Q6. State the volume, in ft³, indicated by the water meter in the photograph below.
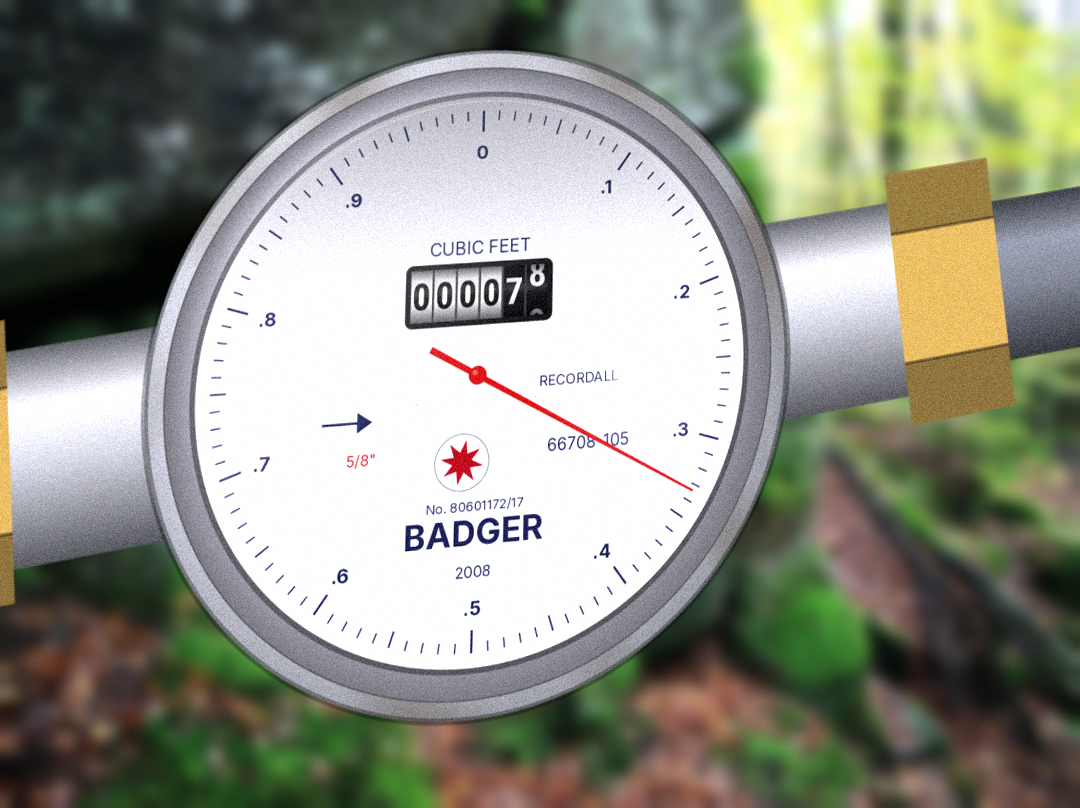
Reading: 78.33 ft³
